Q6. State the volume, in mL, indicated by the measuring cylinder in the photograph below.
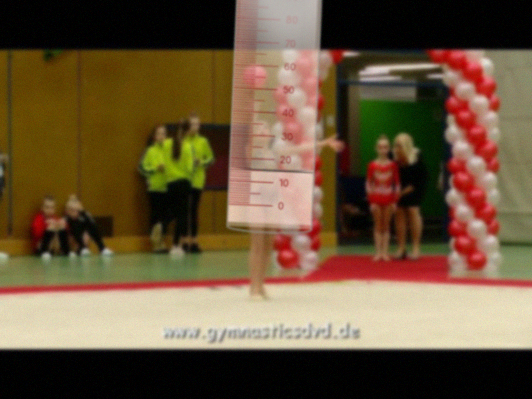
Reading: 15 mL
